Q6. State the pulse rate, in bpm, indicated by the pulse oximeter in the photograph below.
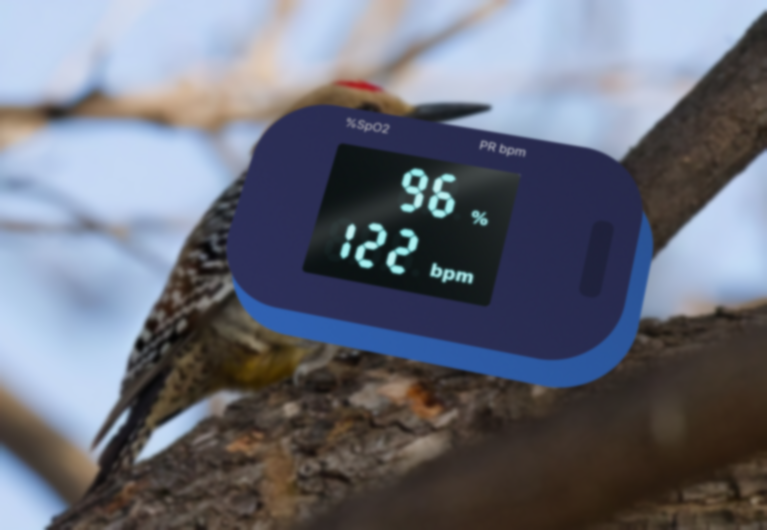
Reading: 122 bpm
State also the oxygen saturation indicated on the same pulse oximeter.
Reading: 96 %
